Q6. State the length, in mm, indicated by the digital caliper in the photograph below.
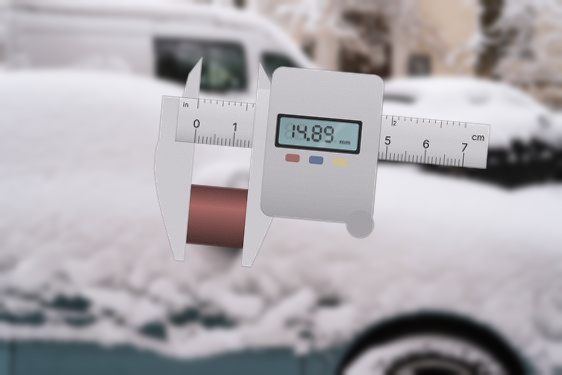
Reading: 14.89 mm
